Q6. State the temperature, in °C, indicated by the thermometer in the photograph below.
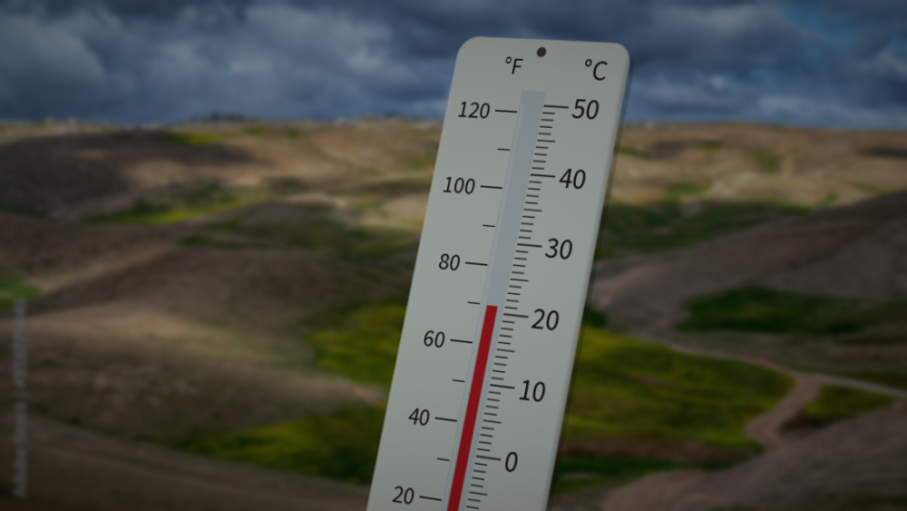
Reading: 21 °C
